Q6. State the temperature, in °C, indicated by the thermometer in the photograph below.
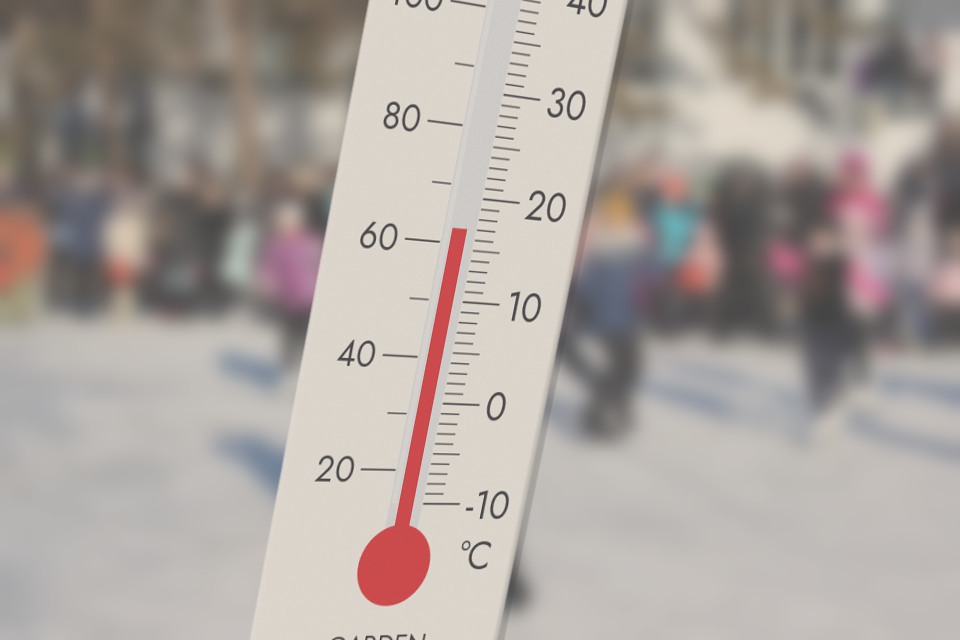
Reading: 17 °C
